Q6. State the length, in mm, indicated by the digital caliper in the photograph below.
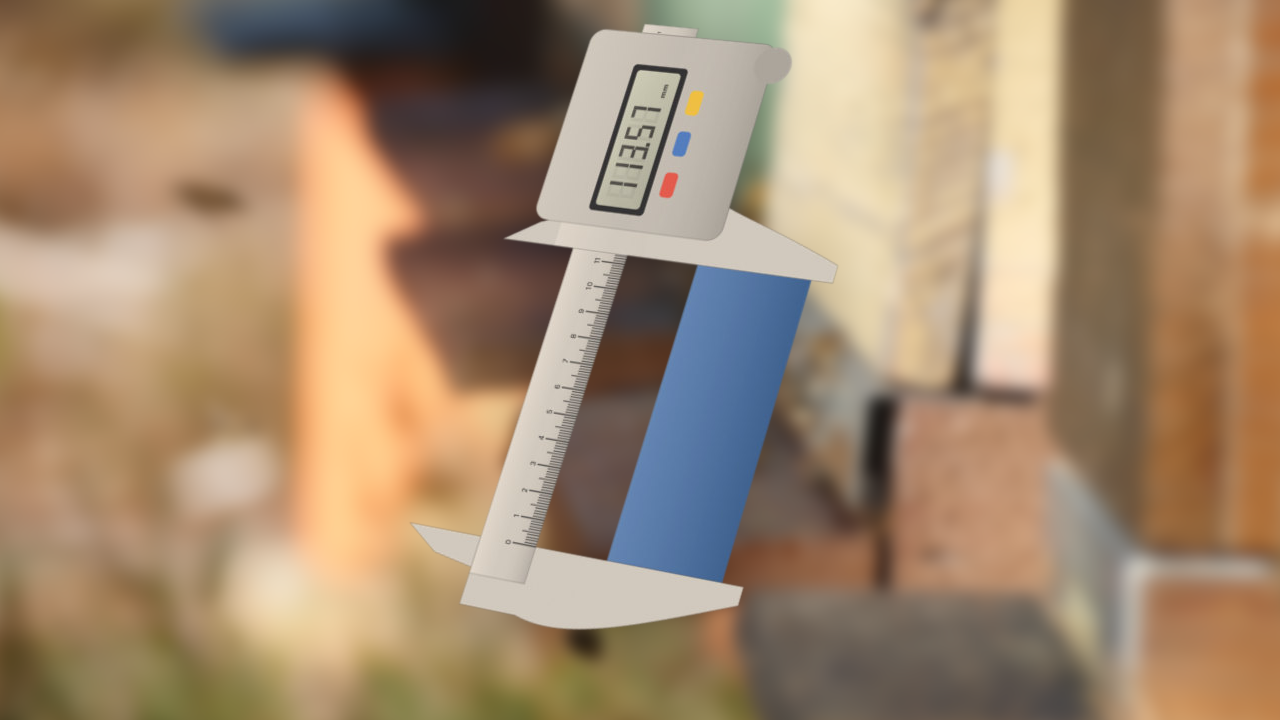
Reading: 113.57 mm
